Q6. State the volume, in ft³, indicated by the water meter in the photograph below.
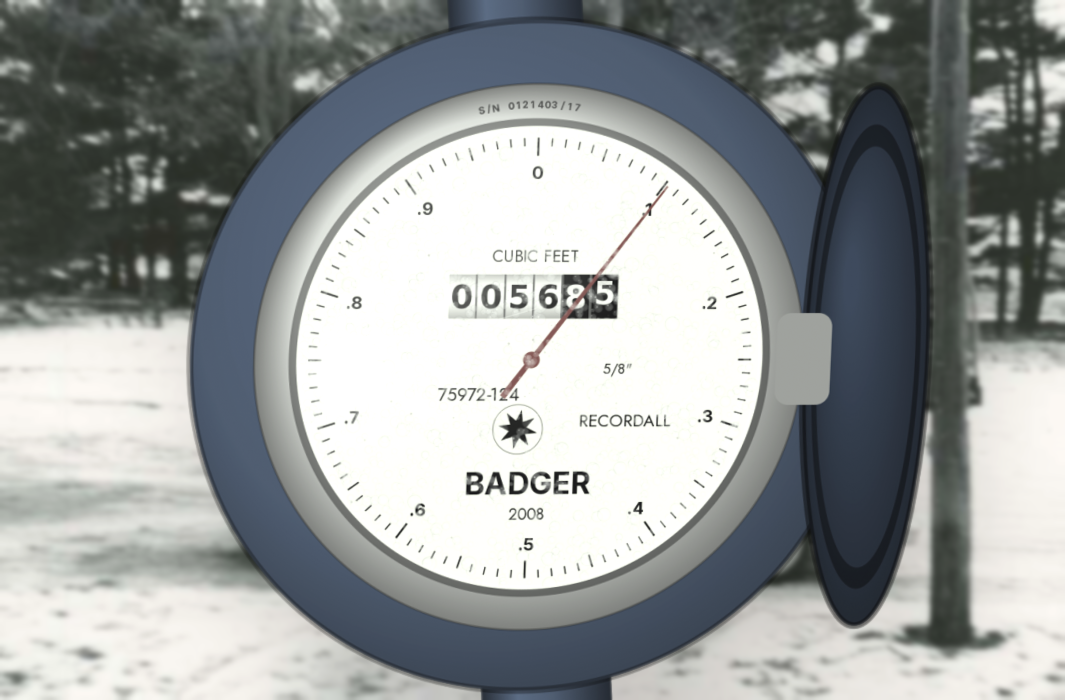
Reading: 5685.10 ft³
